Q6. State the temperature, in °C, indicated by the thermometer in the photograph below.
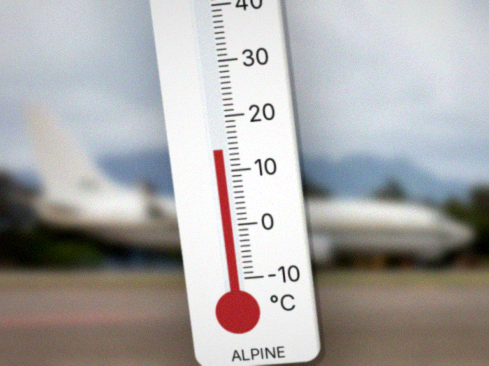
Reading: 14 °C
